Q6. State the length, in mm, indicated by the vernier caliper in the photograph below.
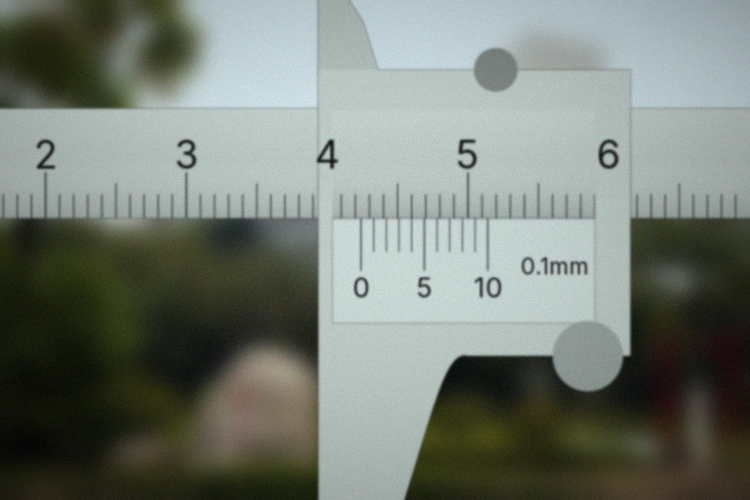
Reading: 42.4 mm
